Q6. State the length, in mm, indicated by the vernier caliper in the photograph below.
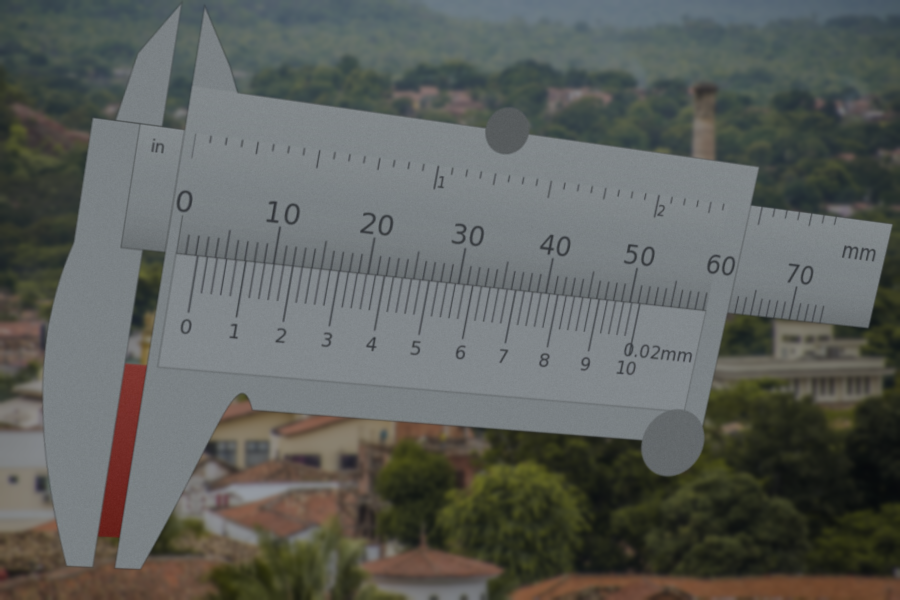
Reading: 2.2 mm
